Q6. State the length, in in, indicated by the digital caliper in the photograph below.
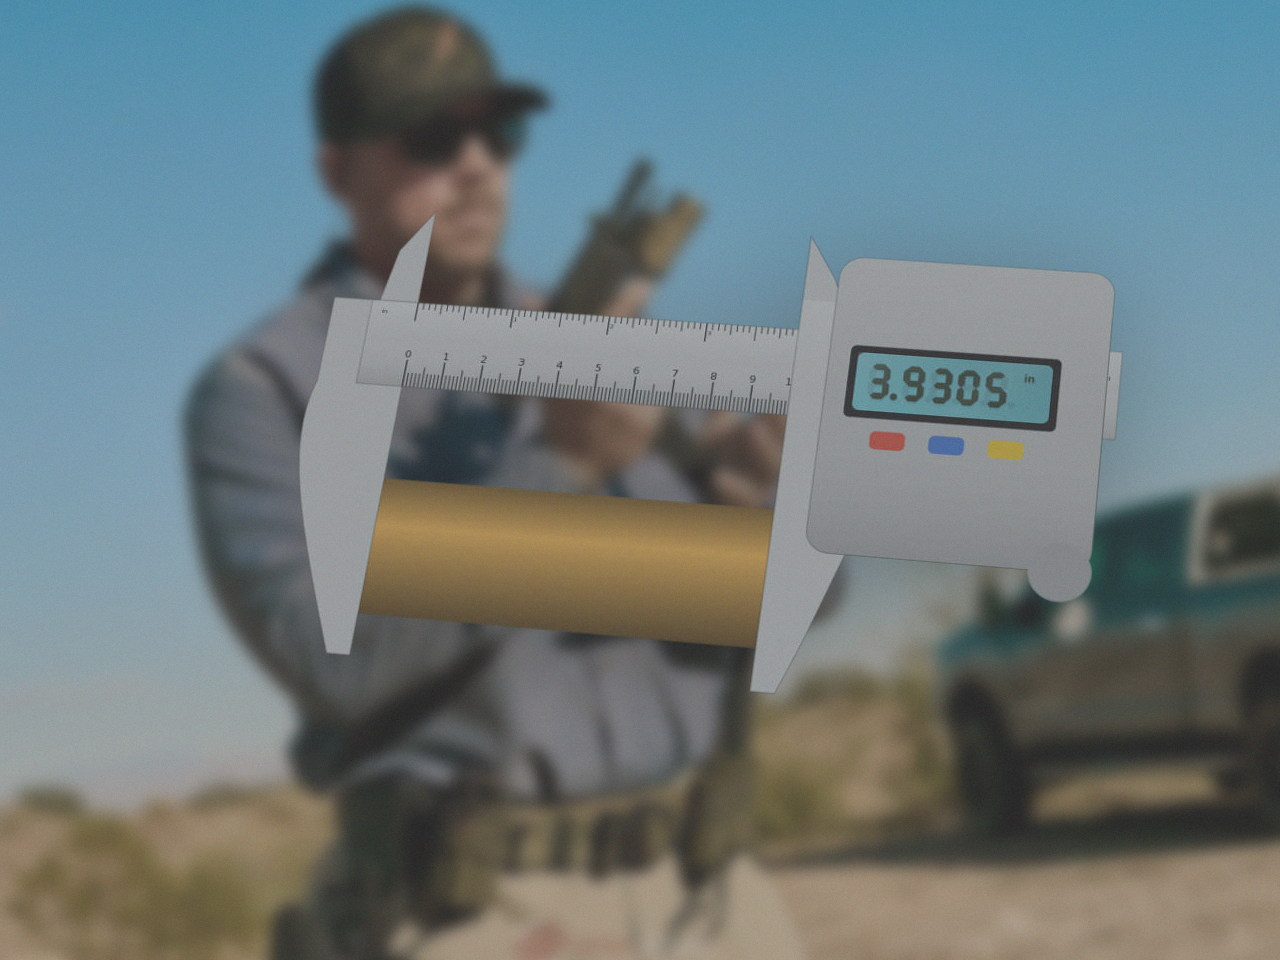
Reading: 3.9305 in
